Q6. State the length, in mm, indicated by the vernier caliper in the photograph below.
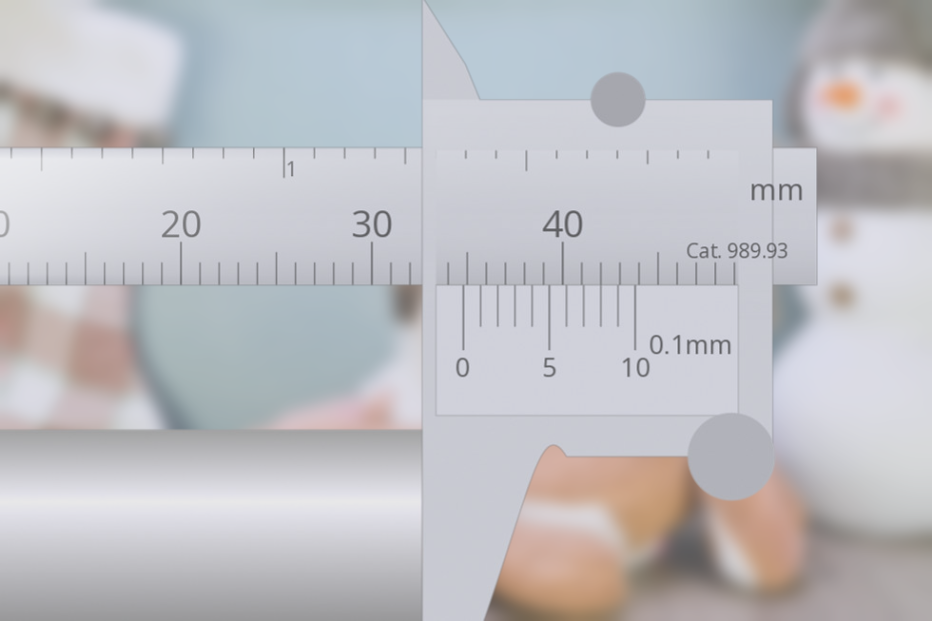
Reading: 34.8 mm
